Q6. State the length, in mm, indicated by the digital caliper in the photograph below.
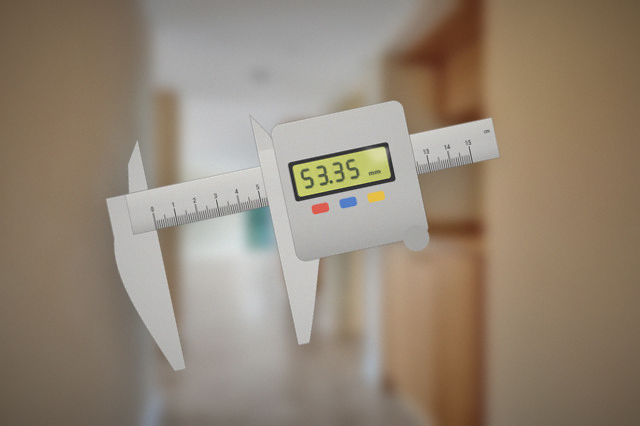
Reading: 53.35 mm
